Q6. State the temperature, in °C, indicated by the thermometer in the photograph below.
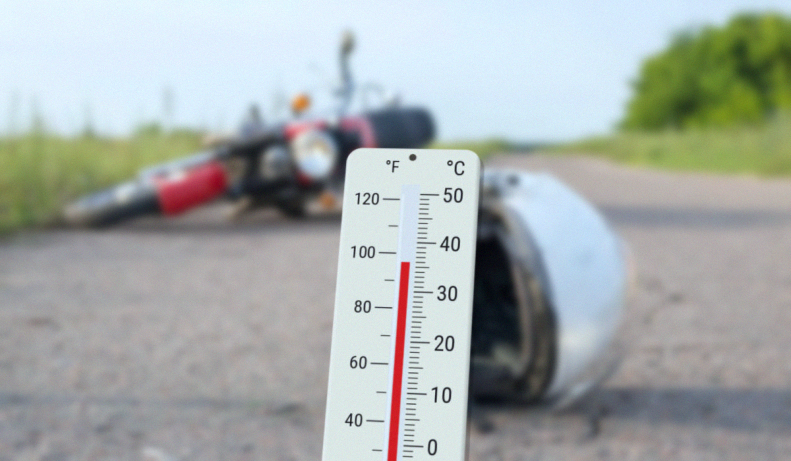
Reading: 36 °C
